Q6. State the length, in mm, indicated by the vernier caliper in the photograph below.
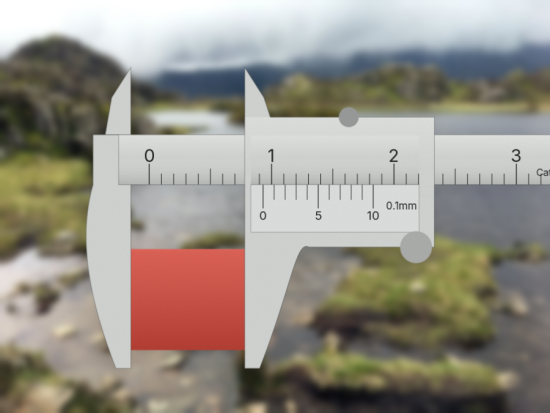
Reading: 9.3 mm
